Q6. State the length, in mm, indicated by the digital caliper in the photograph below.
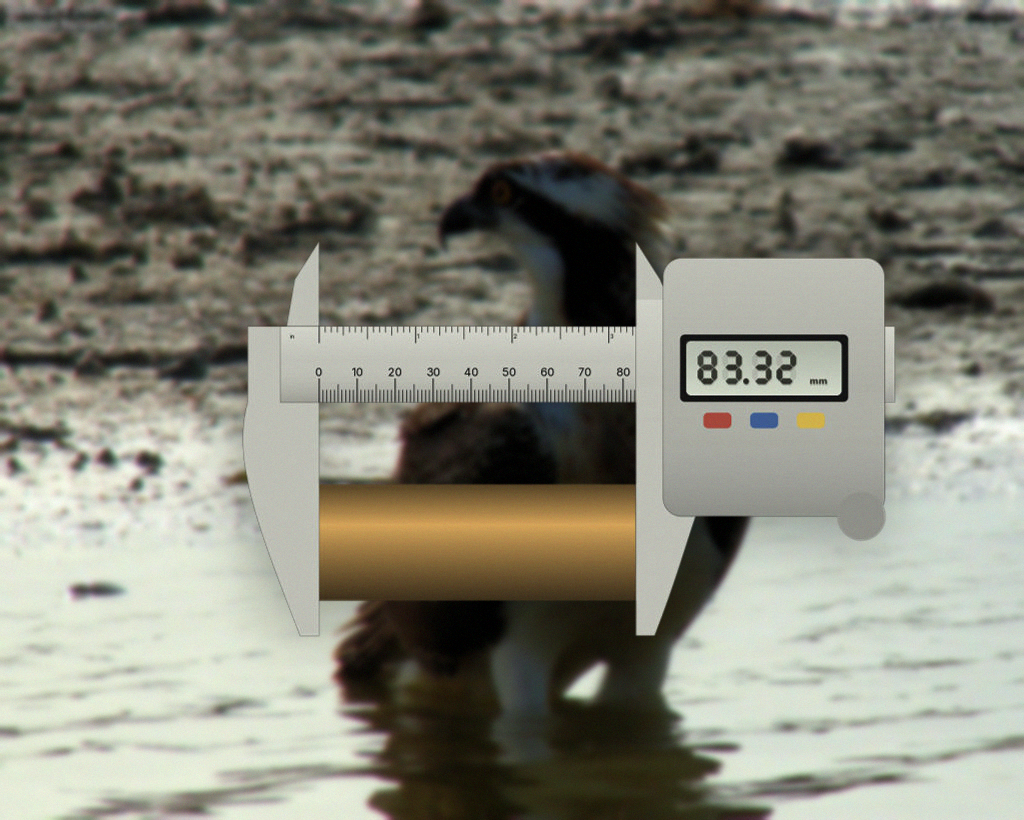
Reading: 83.32 mm
